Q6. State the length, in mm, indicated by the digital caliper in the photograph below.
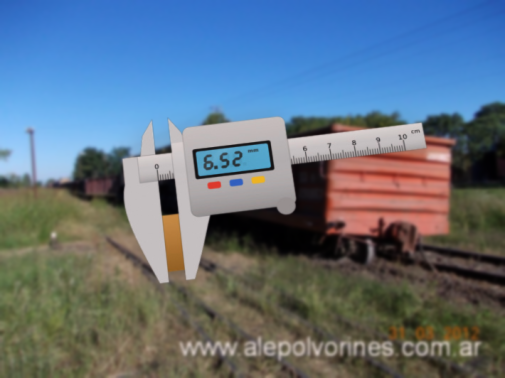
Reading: 6.52 mm
